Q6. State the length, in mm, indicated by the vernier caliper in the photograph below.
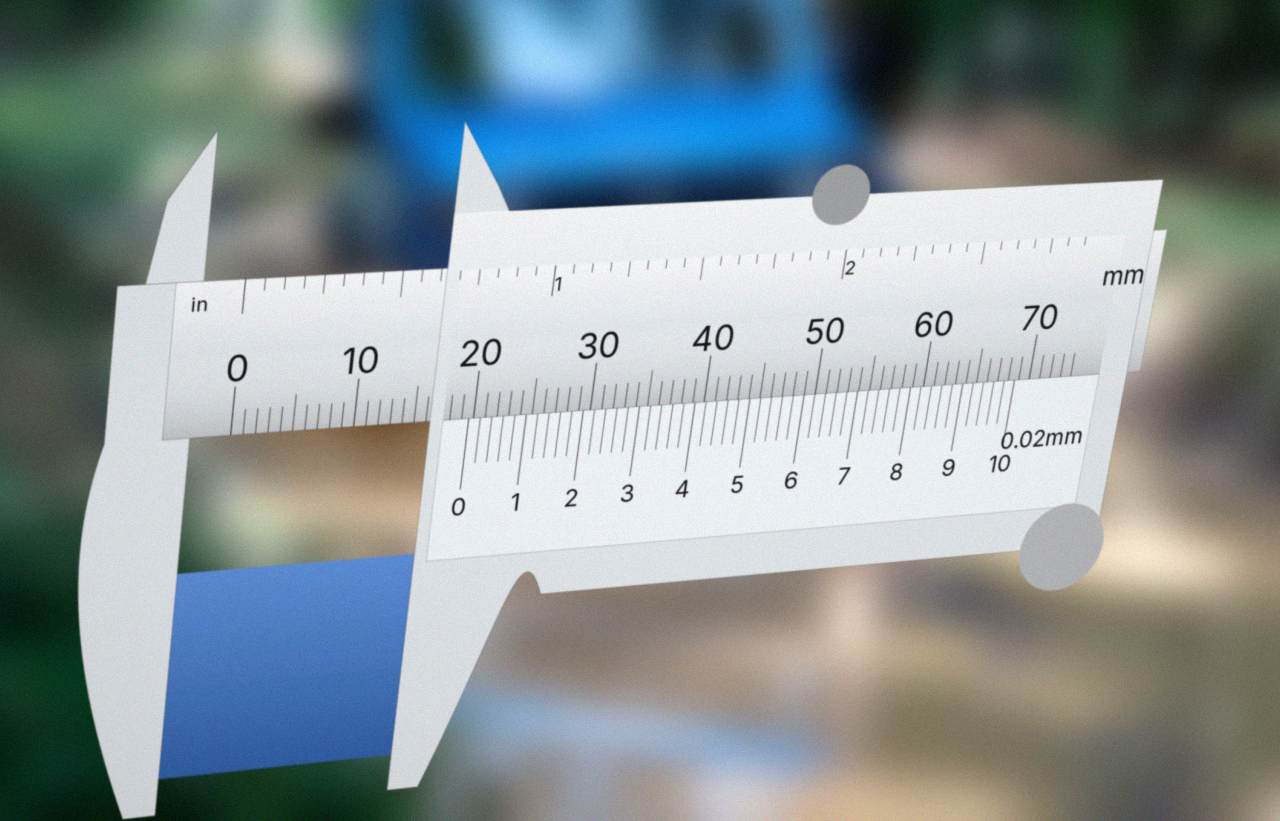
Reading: 19.6 mm
